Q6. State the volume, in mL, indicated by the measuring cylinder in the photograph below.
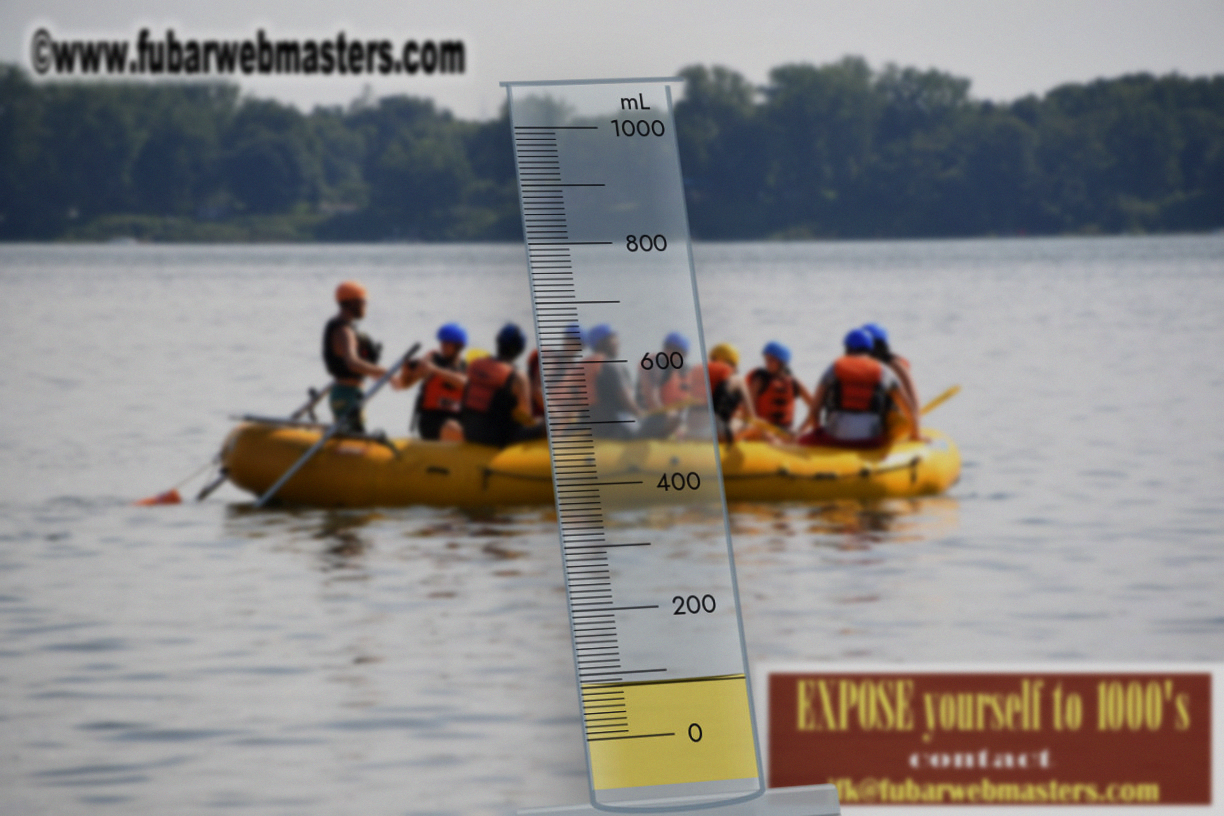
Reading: 80 mL
